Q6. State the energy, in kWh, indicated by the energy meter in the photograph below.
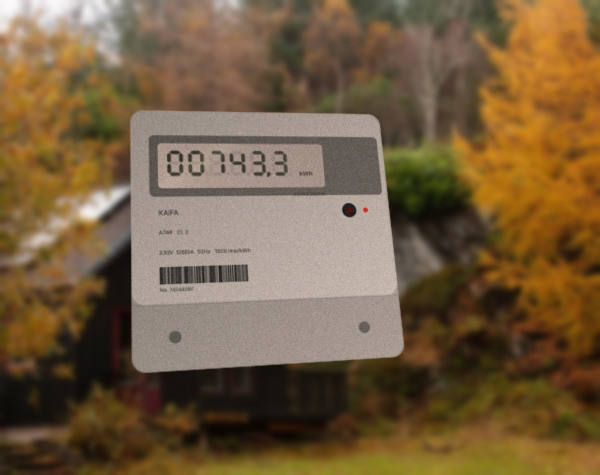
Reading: 743.3 kWh
